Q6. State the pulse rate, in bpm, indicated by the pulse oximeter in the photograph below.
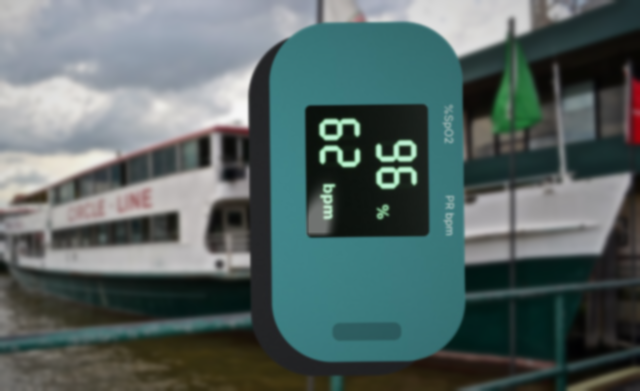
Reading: 62 bpm
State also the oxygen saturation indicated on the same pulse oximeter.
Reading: 96 %
